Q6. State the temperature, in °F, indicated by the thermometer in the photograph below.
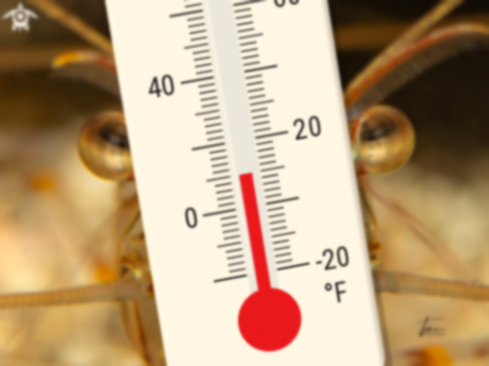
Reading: 10 °F
